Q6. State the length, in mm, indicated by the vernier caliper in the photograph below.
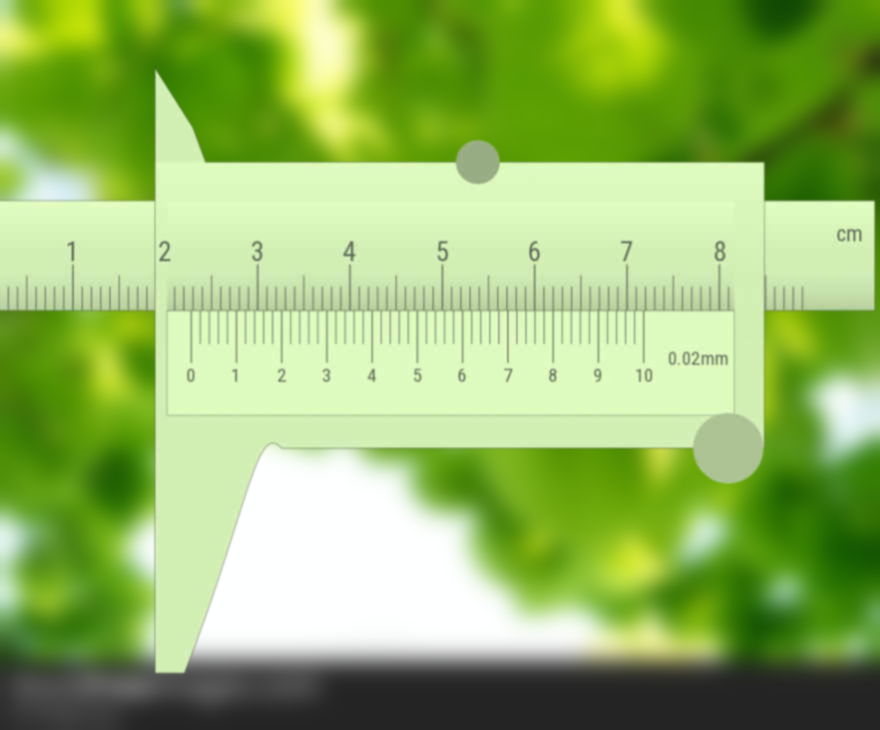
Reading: 22.8 mm
